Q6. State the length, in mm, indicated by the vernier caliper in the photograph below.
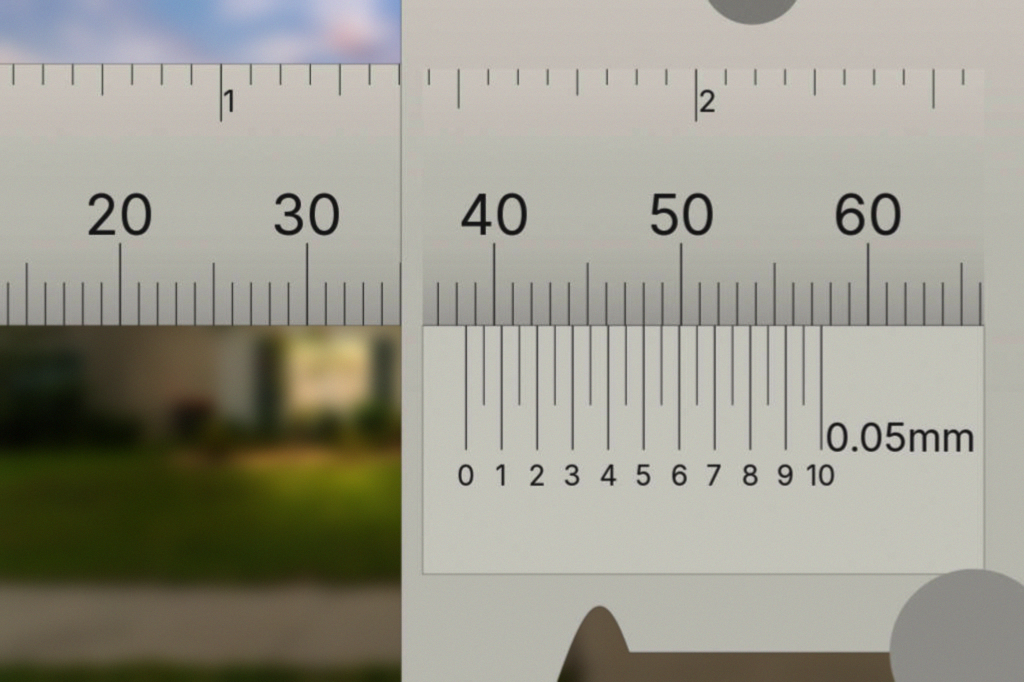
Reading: 38.5 mm
